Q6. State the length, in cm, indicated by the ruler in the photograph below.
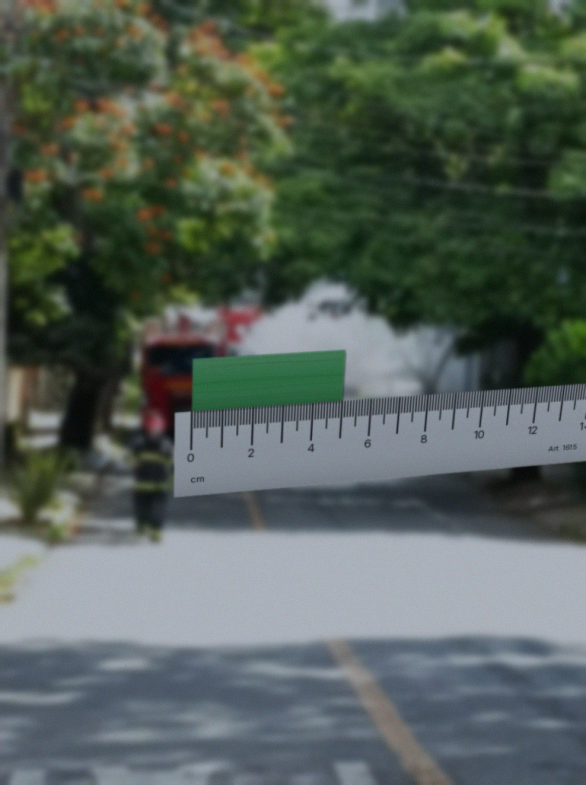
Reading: 5 cm
